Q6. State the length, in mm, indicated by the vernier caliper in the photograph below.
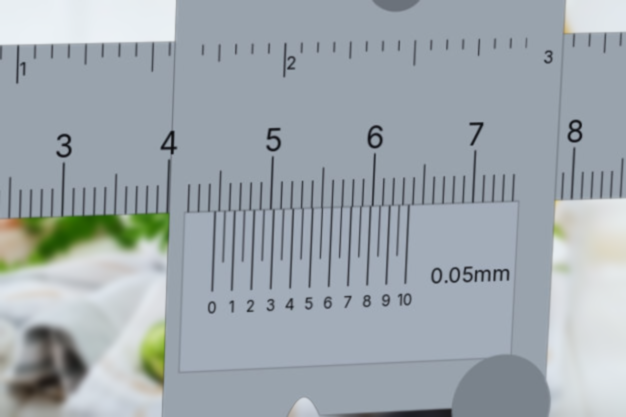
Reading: 44.6 mm
